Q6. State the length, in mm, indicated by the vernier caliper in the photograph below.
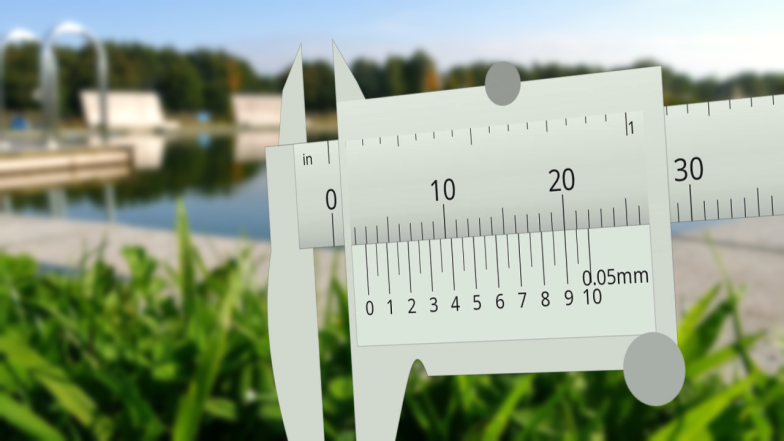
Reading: 2.9 mm
